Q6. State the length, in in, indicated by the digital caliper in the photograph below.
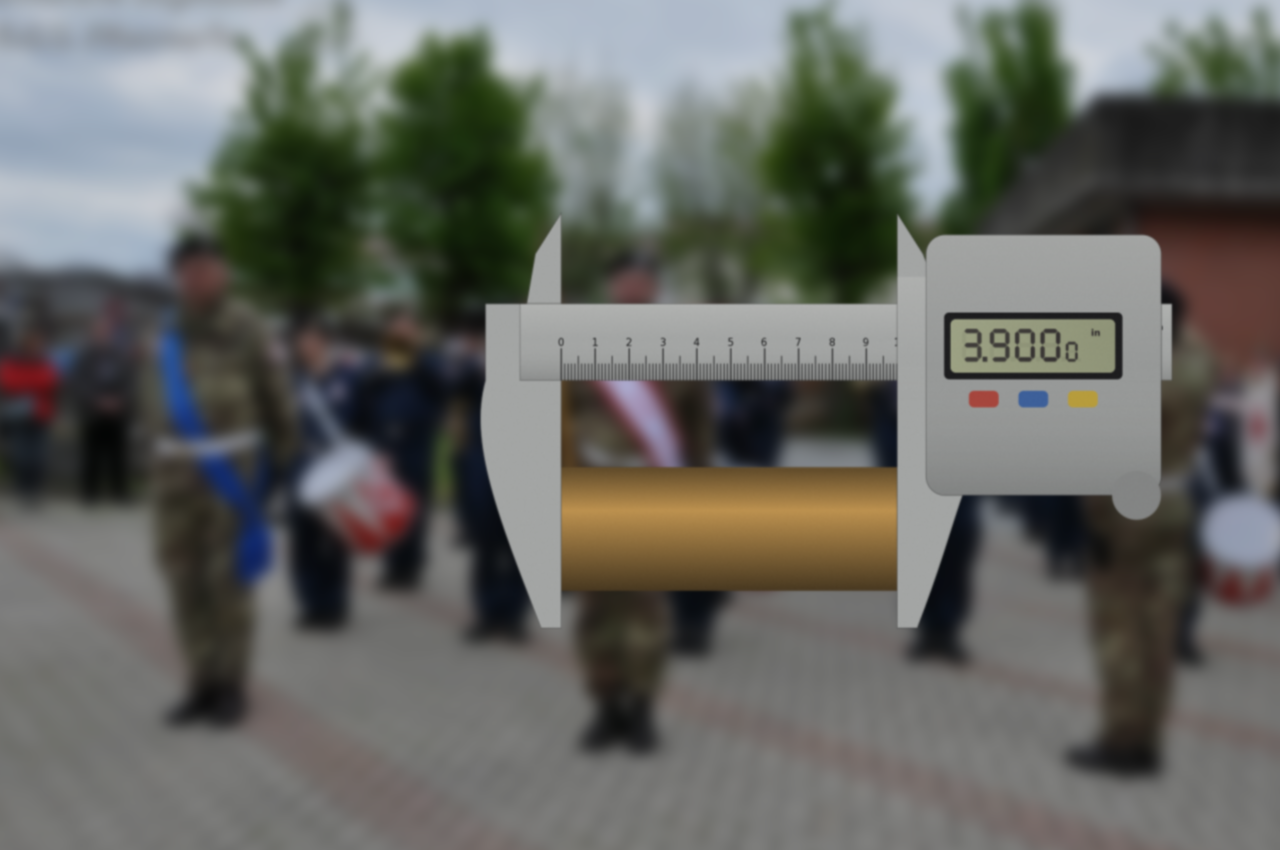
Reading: 3.9000 in
